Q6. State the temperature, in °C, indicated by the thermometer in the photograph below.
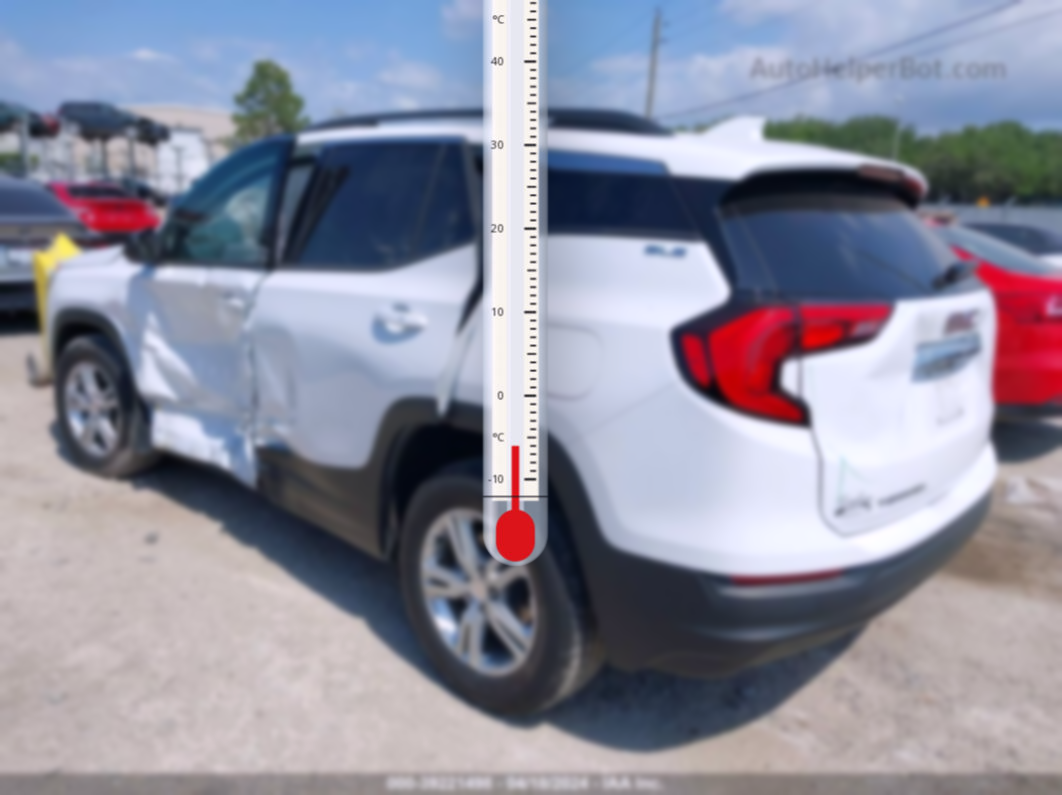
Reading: -6 °C
